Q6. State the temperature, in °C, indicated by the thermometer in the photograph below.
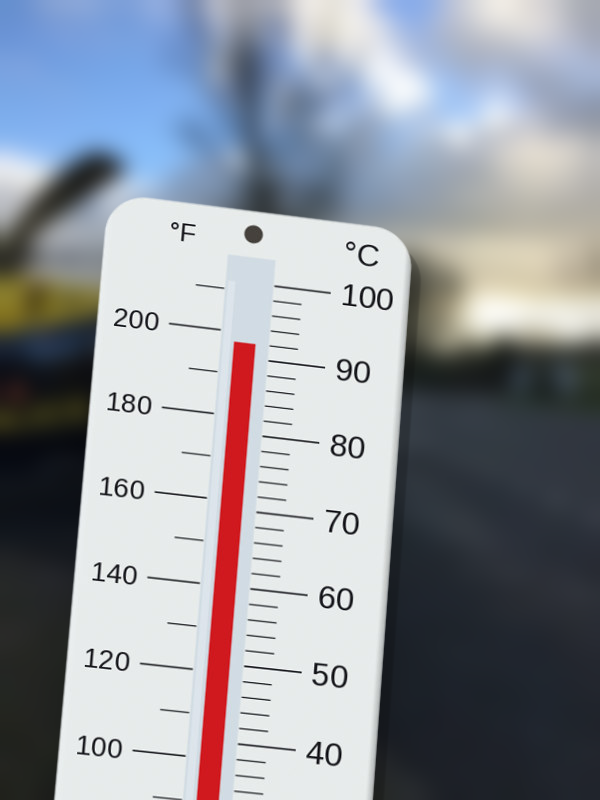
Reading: 92 °C
